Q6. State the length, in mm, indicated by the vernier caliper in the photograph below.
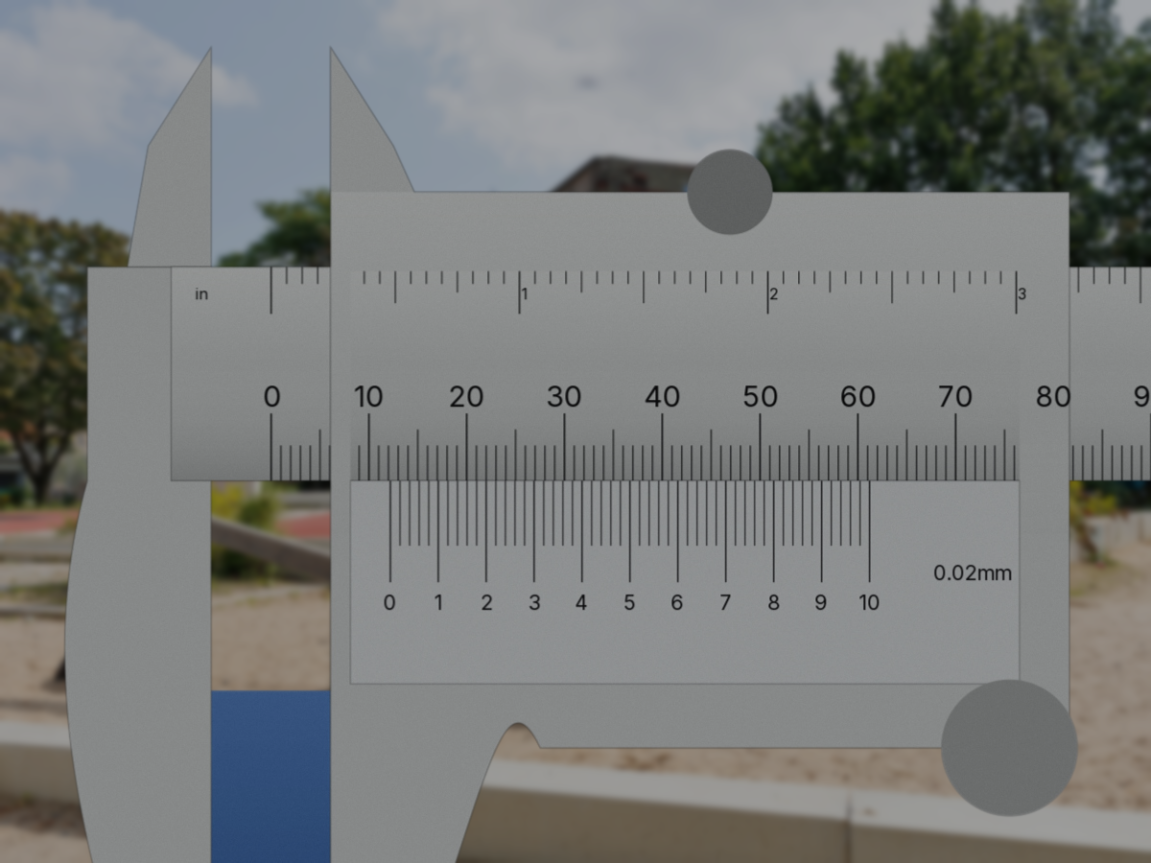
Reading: 12.2 mm
